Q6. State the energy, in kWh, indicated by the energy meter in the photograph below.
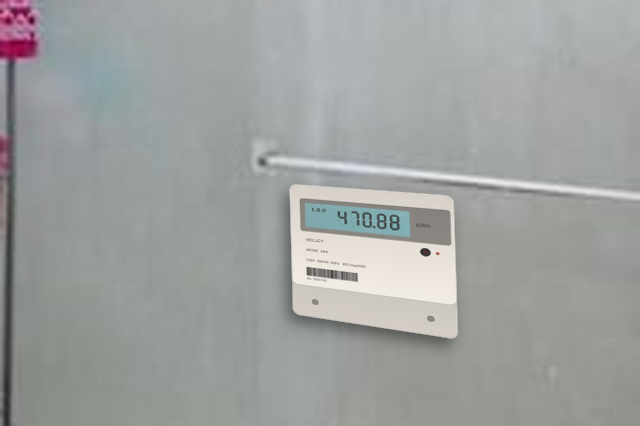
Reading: 470.88 kWh
